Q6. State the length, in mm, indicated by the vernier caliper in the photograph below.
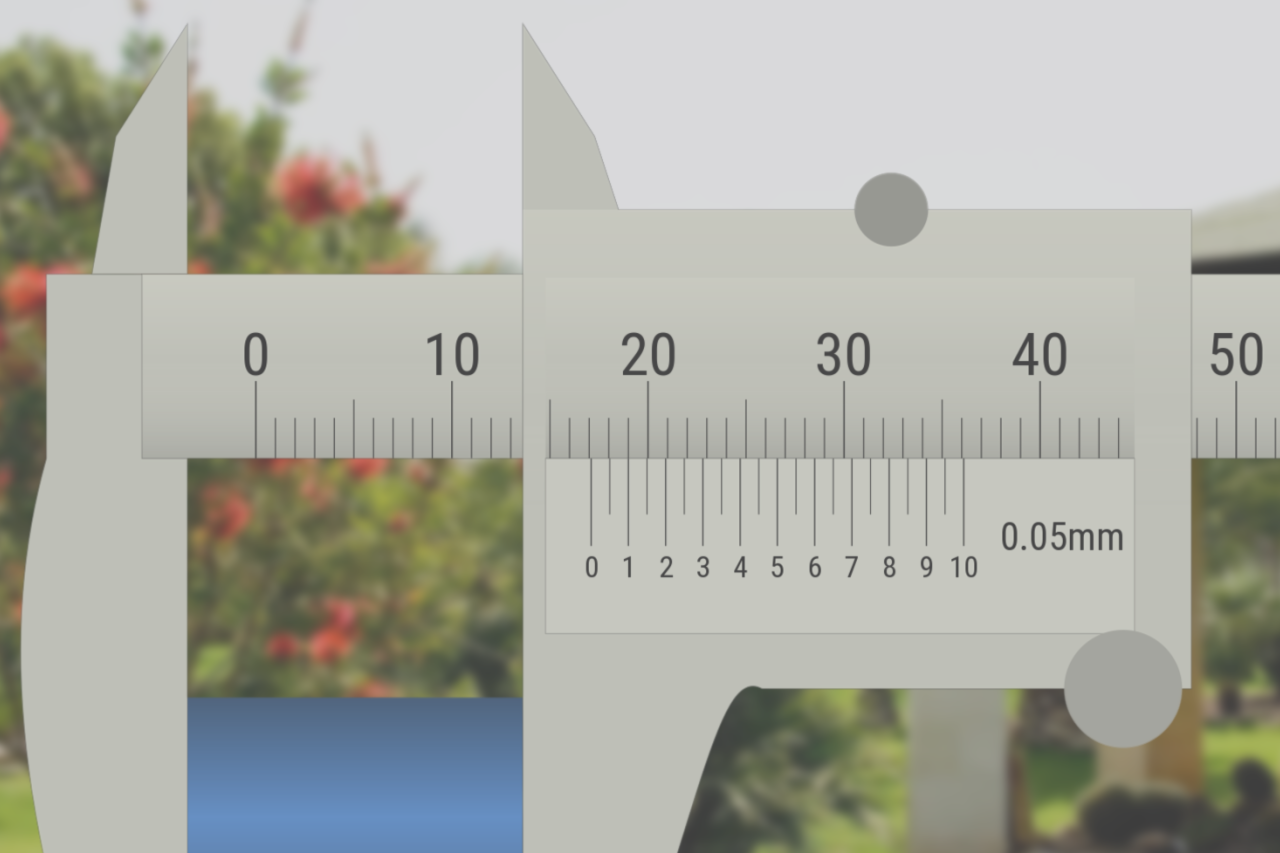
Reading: 17.1 mm
